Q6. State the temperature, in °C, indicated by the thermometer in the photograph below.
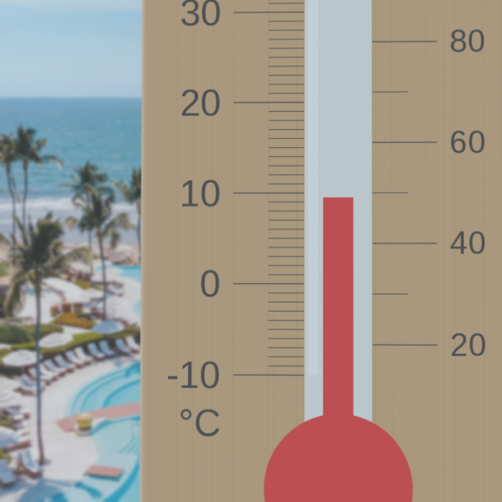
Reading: 9.5 °C
